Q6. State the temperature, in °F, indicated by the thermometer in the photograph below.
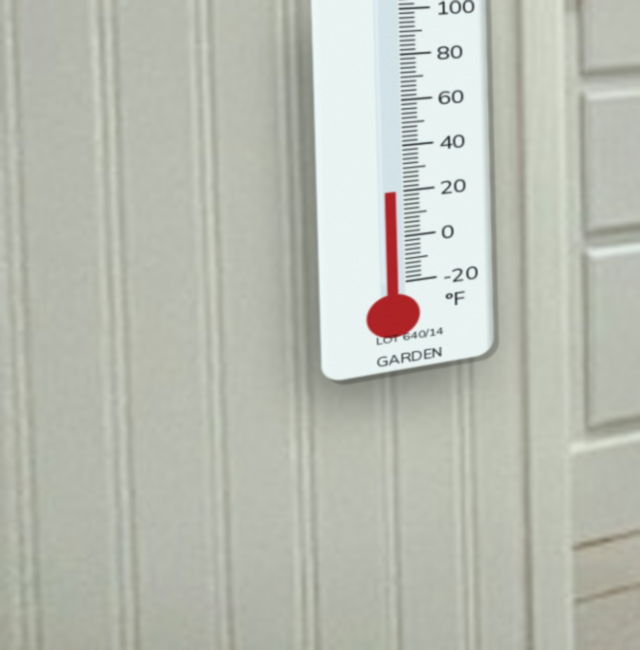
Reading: 20 °F
